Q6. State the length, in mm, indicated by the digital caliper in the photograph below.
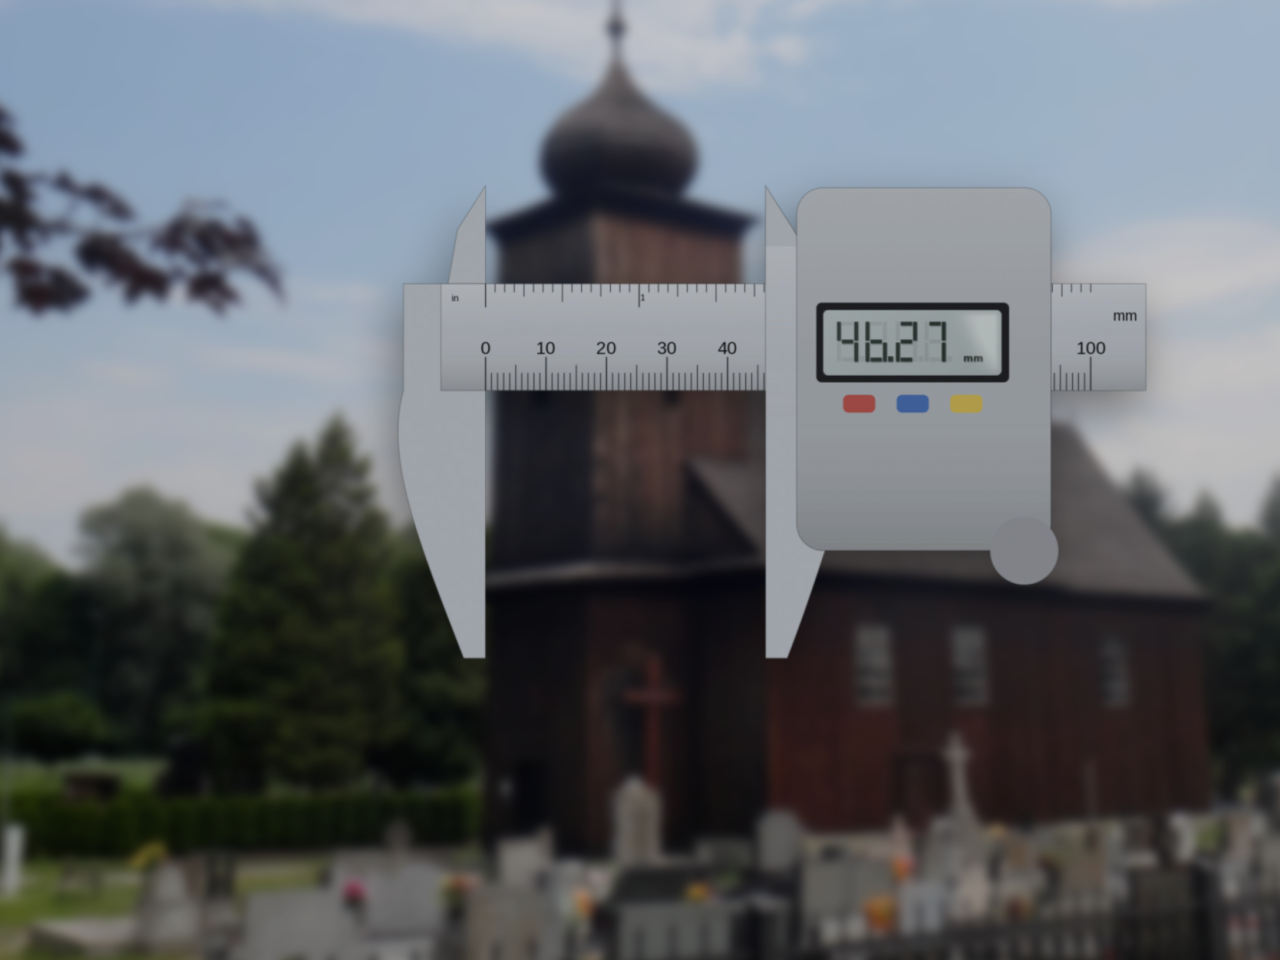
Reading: 46.27 mm
